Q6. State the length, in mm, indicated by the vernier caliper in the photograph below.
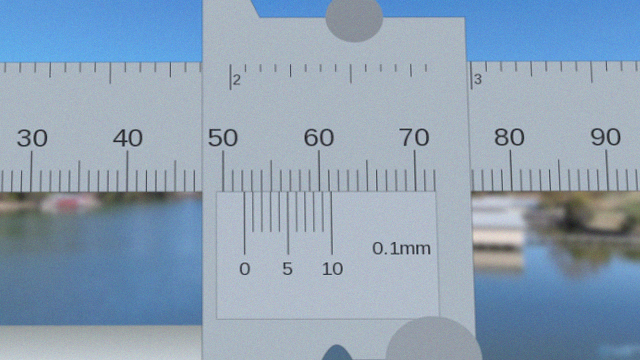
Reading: 52.2 mm
